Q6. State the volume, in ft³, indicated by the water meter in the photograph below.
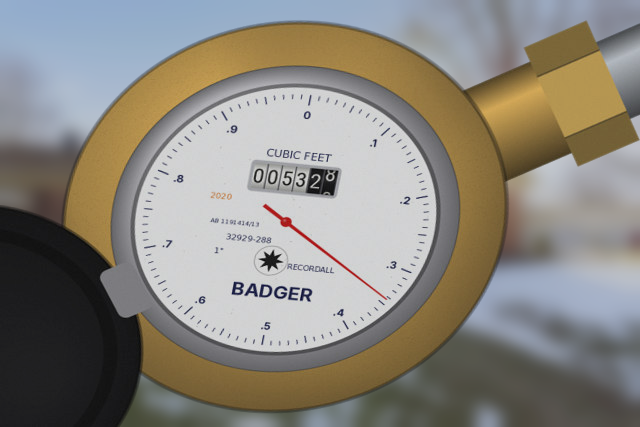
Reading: 5328.34 ft³
